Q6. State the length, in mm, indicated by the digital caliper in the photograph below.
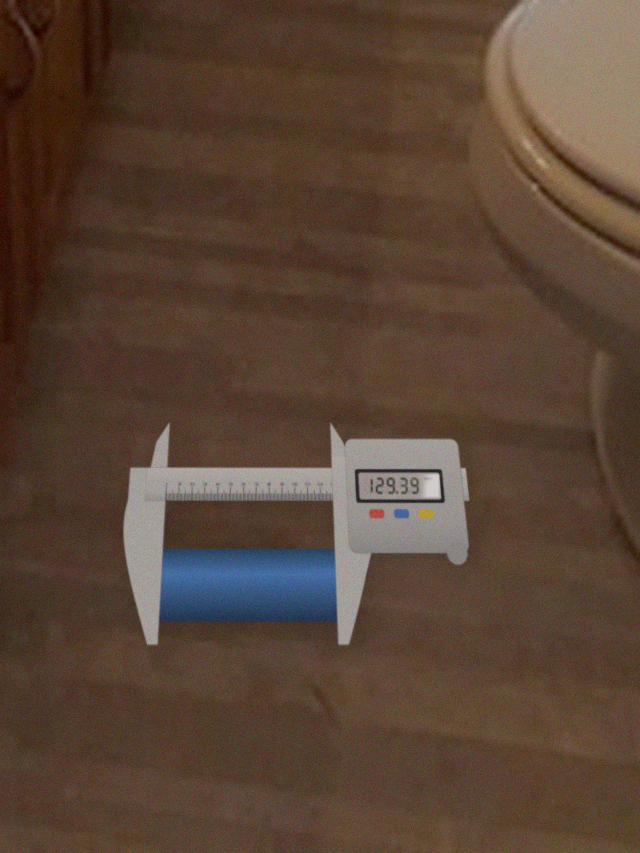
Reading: 129.39 mm
